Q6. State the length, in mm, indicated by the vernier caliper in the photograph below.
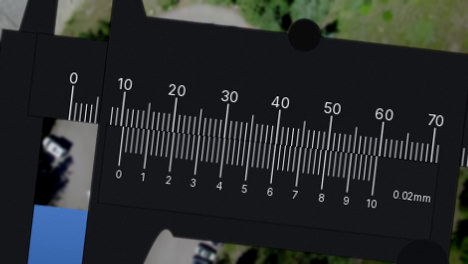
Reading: 10.5 mm
